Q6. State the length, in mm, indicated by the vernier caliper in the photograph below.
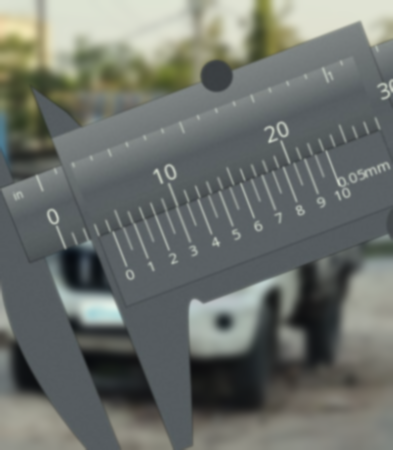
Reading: 4.2 mm
